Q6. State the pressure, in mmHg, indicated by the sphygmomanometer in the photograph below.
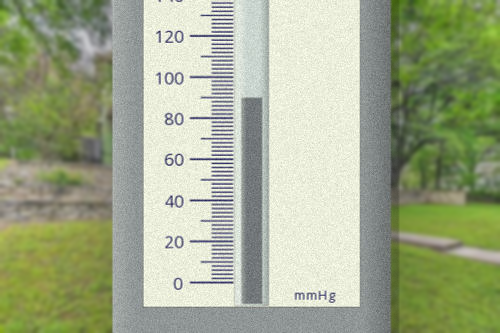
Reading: 90 mmHg
